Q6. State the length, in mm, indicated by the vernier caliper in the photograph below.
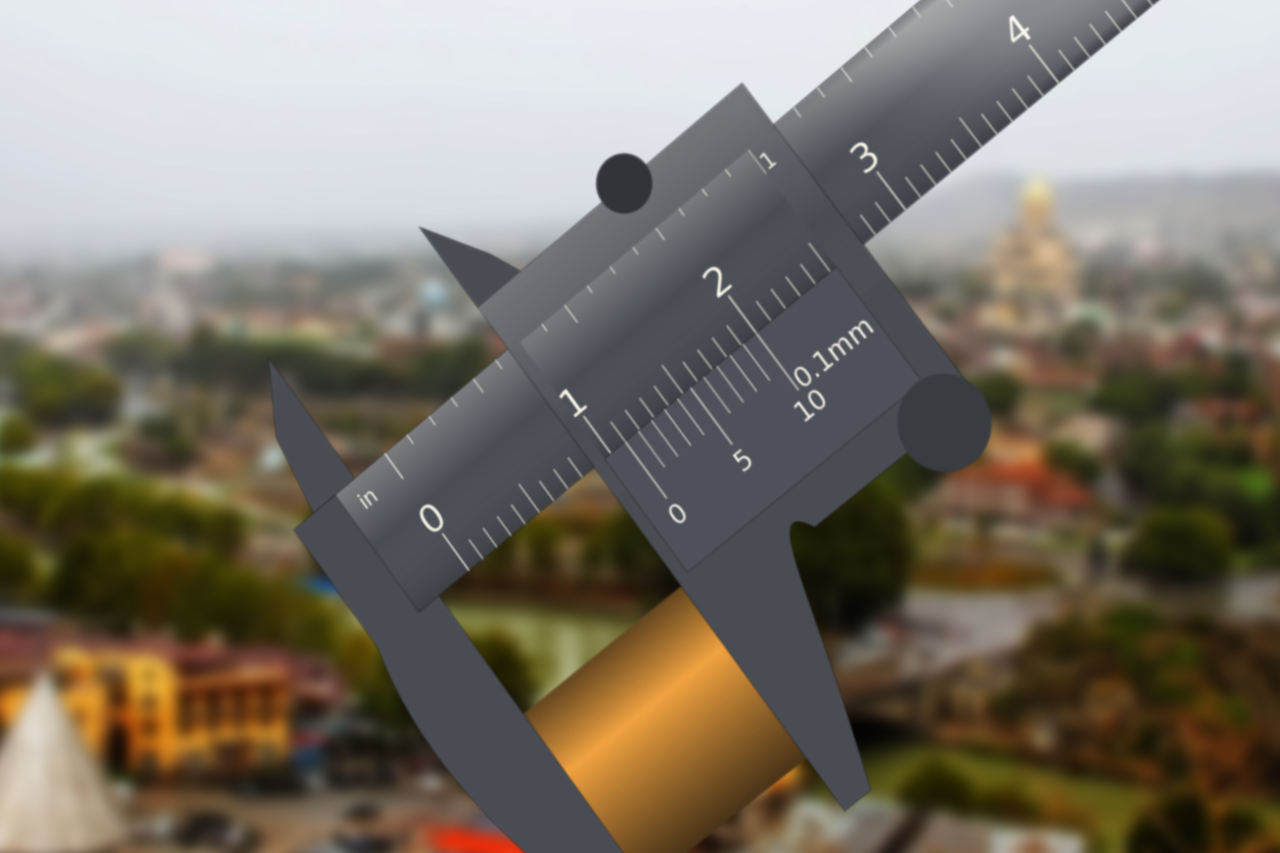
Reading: 11.0 mm
